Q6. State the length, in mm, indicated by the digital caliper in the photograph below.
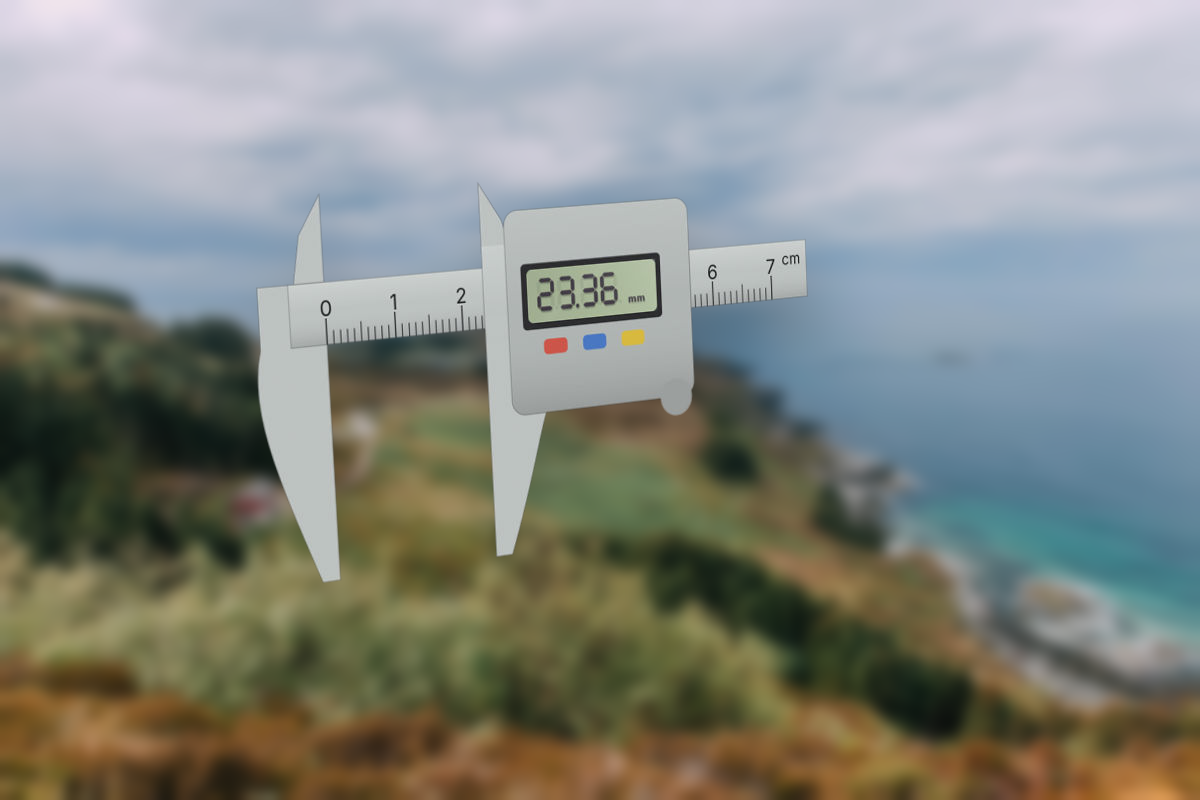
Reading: 23.36 mm
